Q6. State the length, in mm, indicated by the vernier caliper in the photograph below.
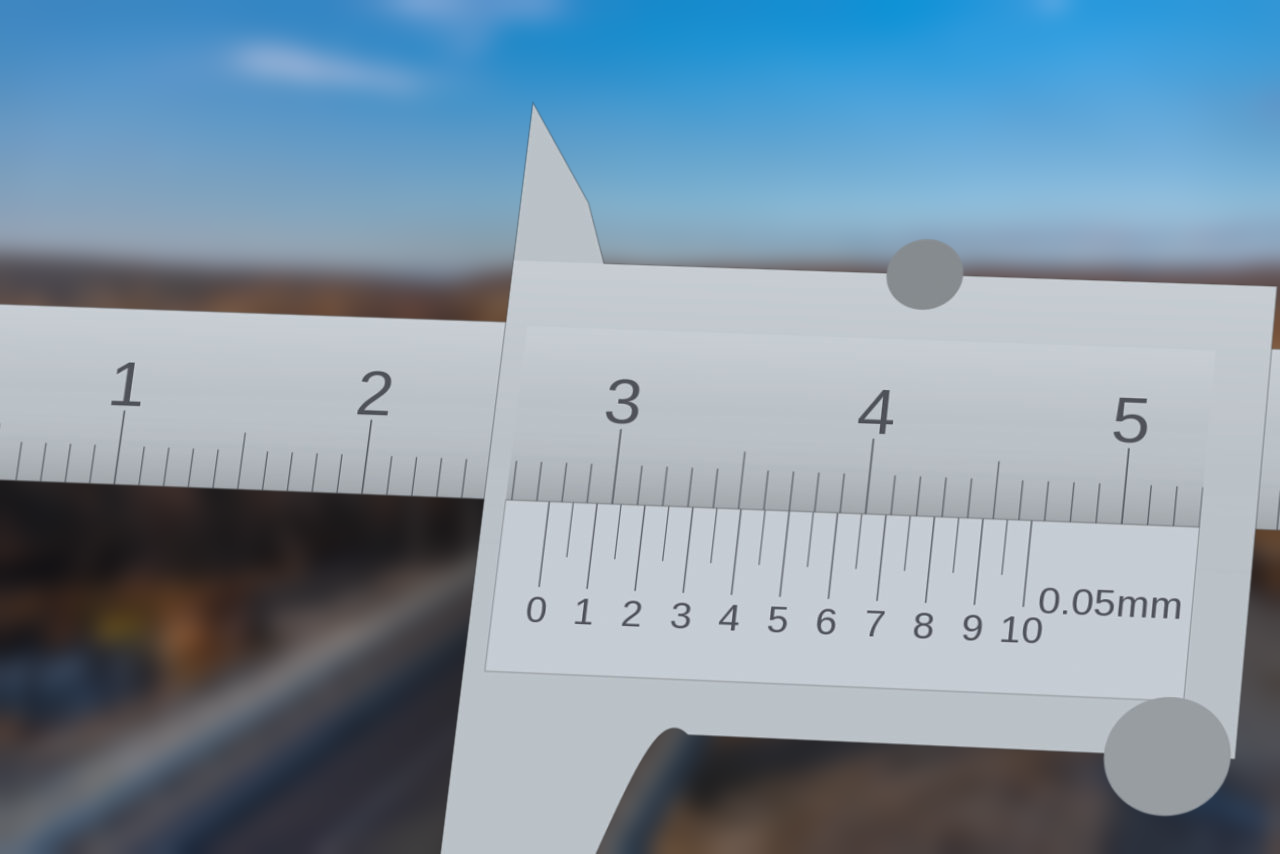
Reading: 27.50 mm
